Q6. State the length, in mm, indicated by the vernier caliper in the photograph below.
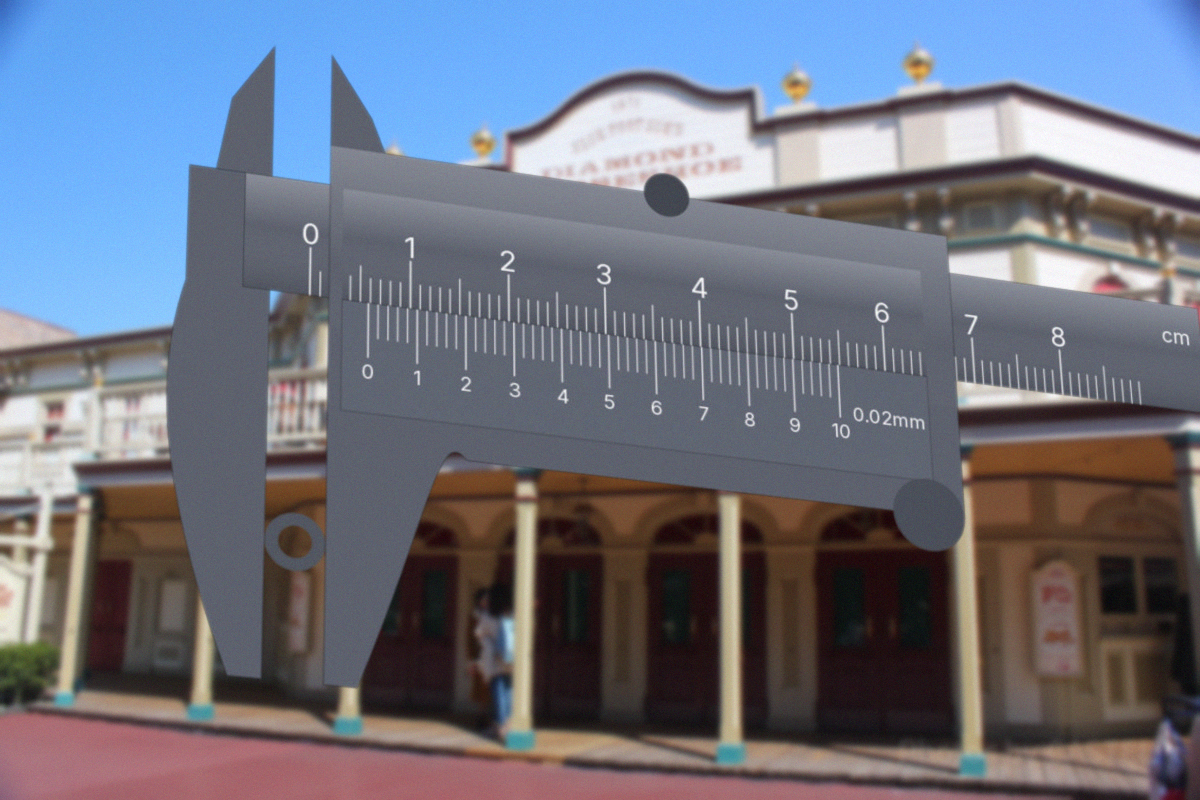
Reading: 5.8 mm
